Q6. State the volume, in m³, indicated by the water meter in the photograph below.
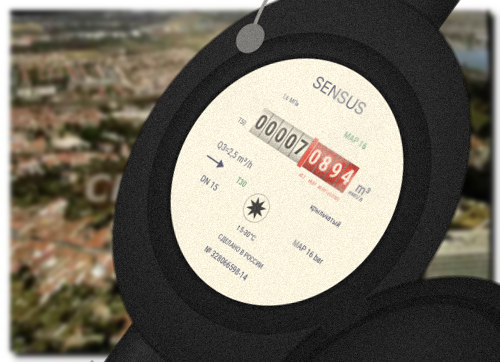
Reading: 7.0894 m³
